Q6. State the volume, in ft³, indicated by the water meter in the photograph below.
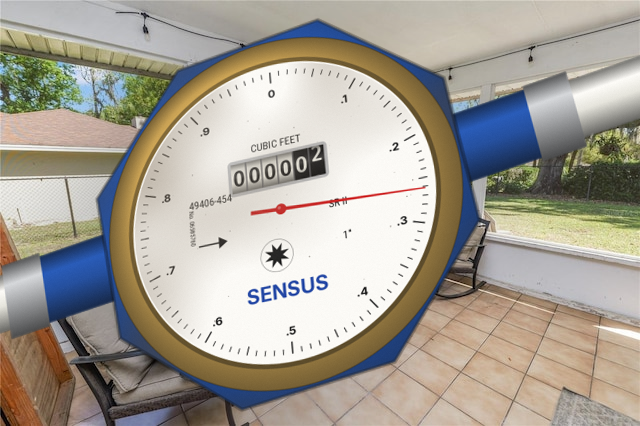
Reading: 2.26 ft³
